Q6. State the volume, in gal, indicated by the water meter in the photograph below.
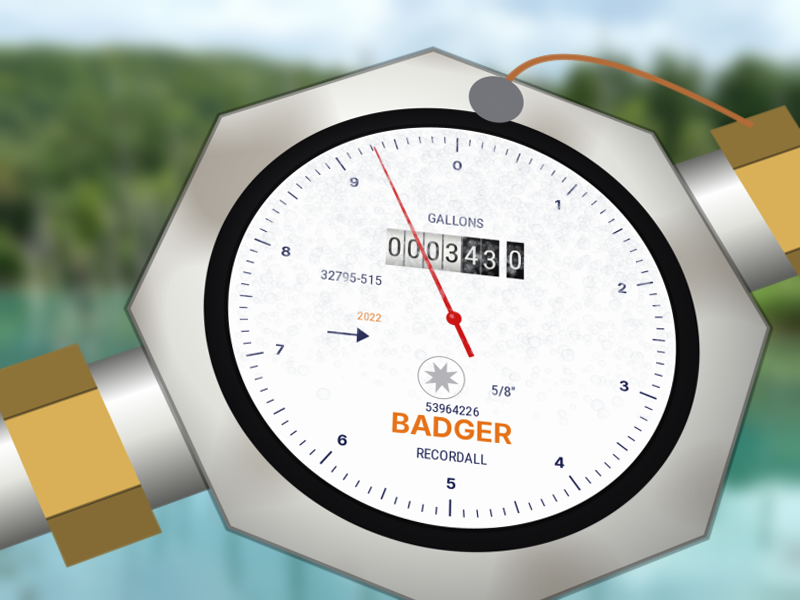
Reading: 3429.3 gal
